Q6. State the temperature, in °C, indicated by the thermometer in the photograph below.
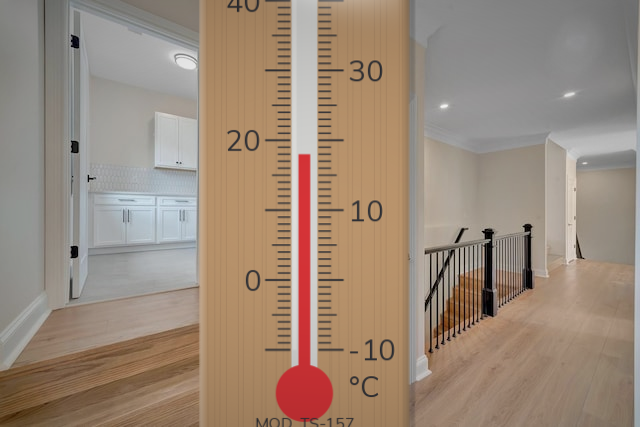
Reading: 18 °C
